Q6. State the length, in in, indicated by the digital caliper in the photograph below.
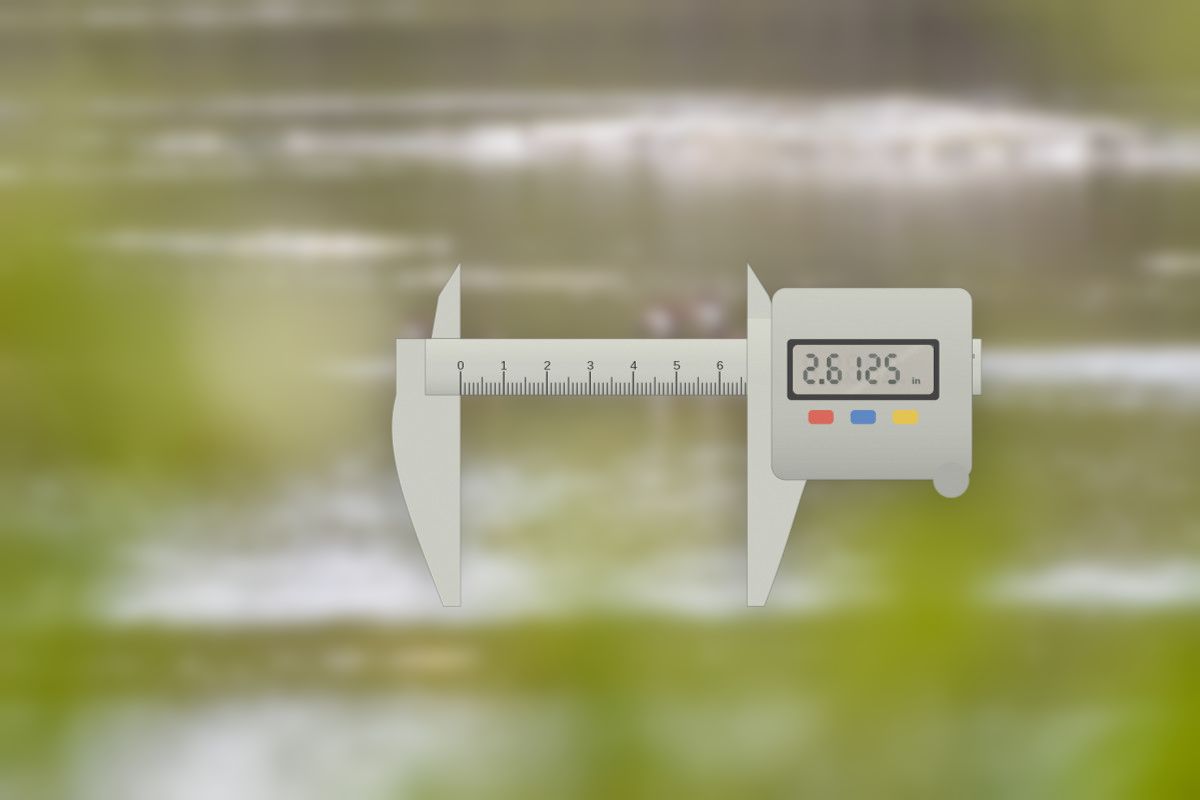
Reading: 2.6125 in
